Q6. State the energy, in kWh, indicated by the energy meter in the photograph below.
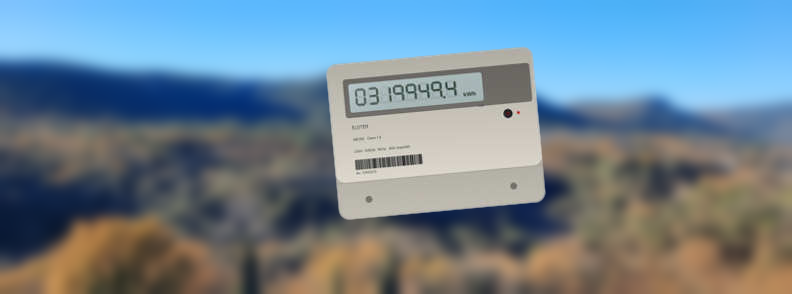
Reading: 319949.4 kWh
